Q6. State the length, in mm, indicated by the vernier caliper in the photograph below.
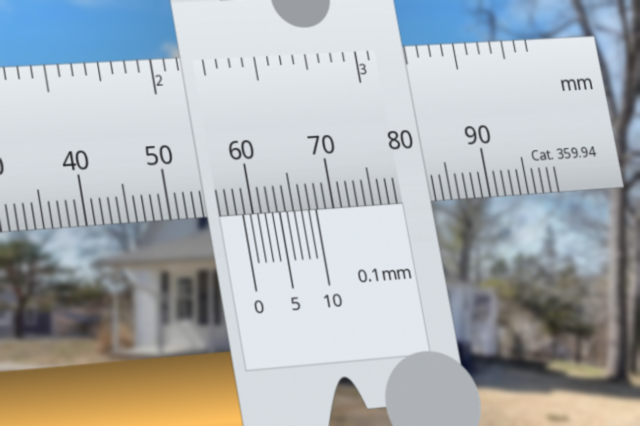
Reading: 58.8 mm
